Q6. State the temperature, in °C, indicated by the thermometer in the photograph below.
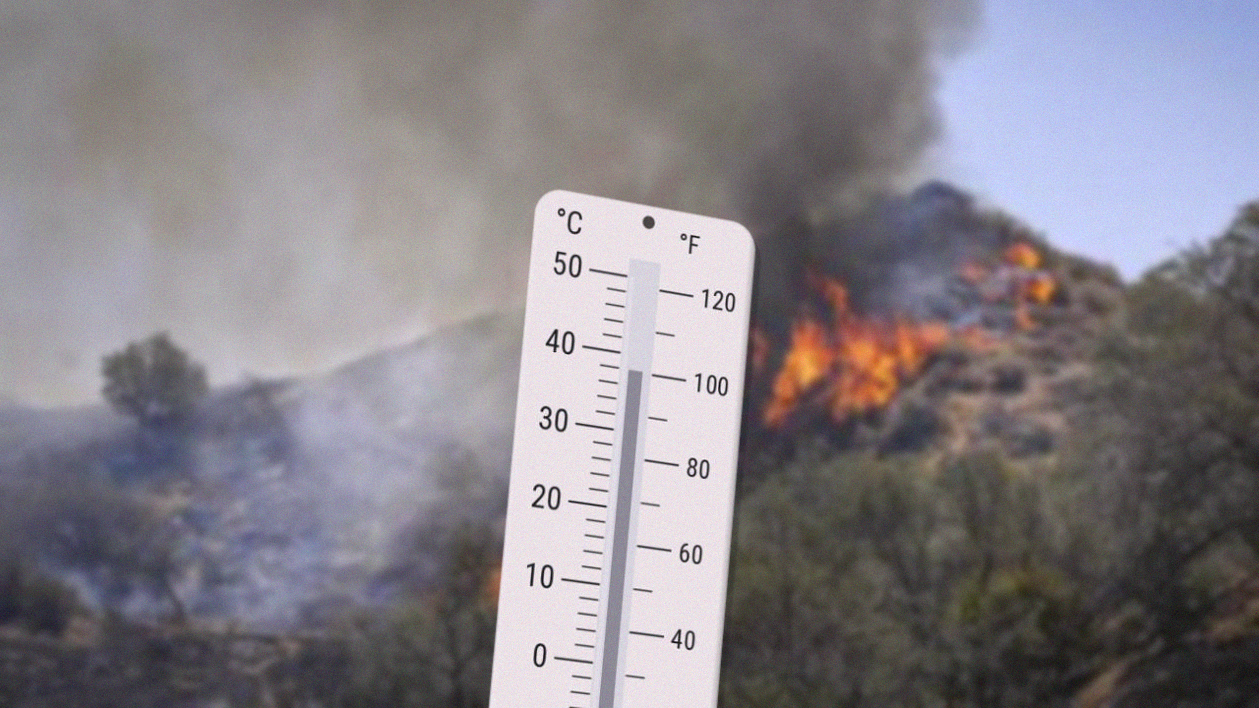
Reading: 38 °C
